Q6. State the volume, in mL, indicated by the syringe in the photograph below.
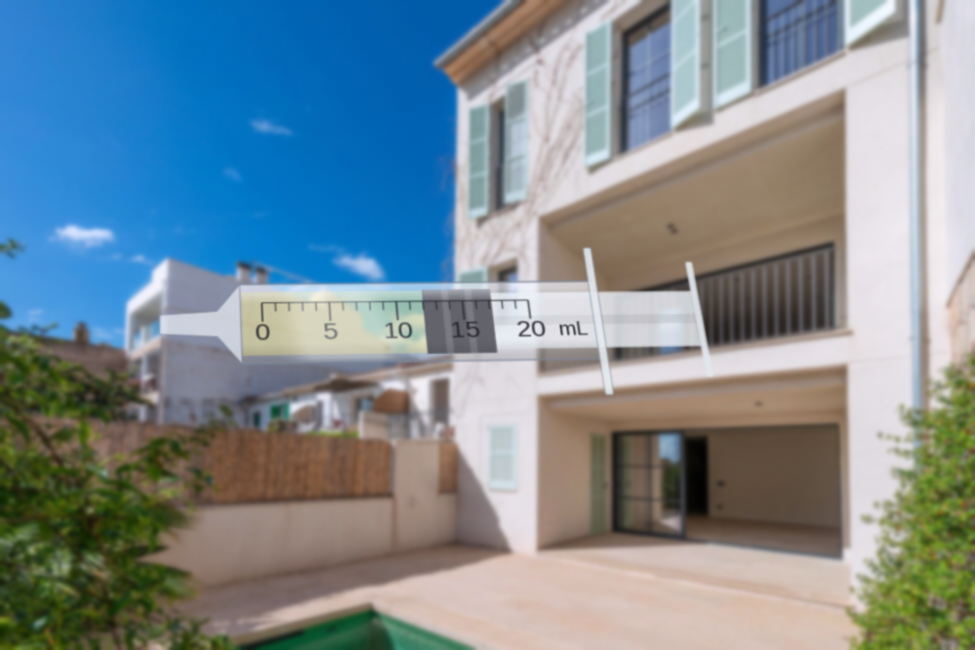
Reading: 12 mL
